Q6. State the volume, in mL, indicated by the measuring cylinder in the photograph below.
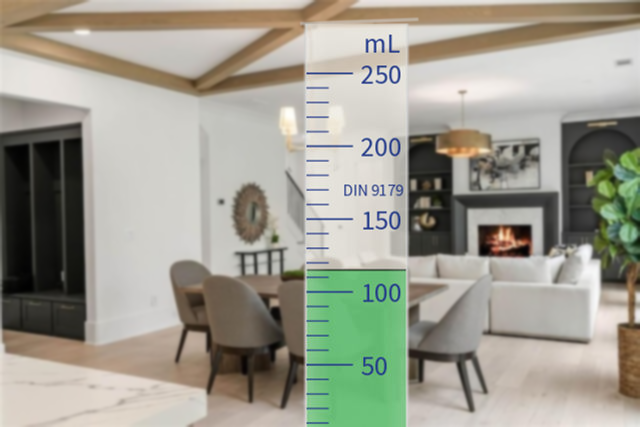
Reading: 115 mL
